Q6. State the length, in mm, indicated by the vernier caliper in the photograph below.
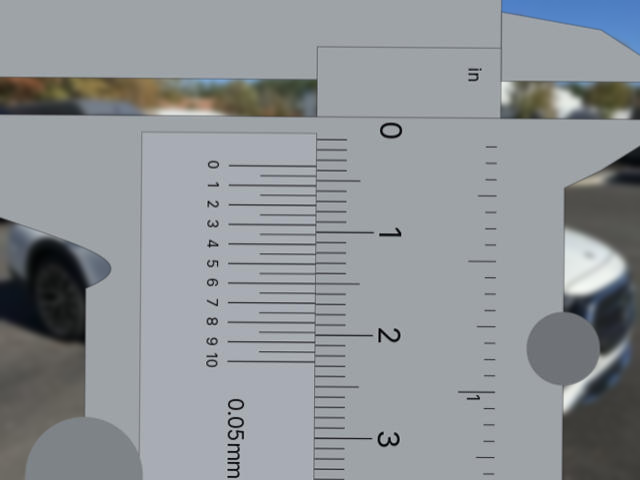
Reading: 3.6 mm
